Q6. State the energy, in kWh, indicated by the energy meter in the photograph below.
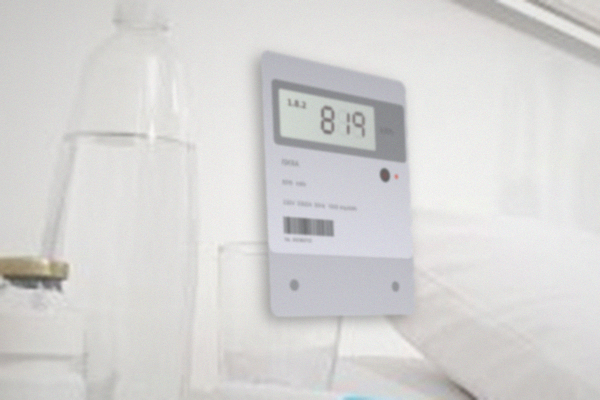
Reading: 819 kWh
